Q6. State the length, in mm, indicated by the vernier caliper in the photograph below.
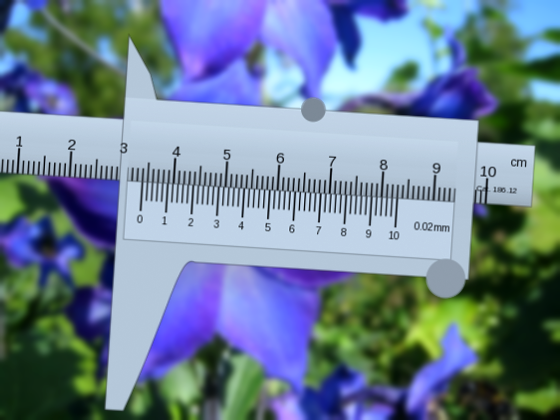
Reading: 34.0 mm
